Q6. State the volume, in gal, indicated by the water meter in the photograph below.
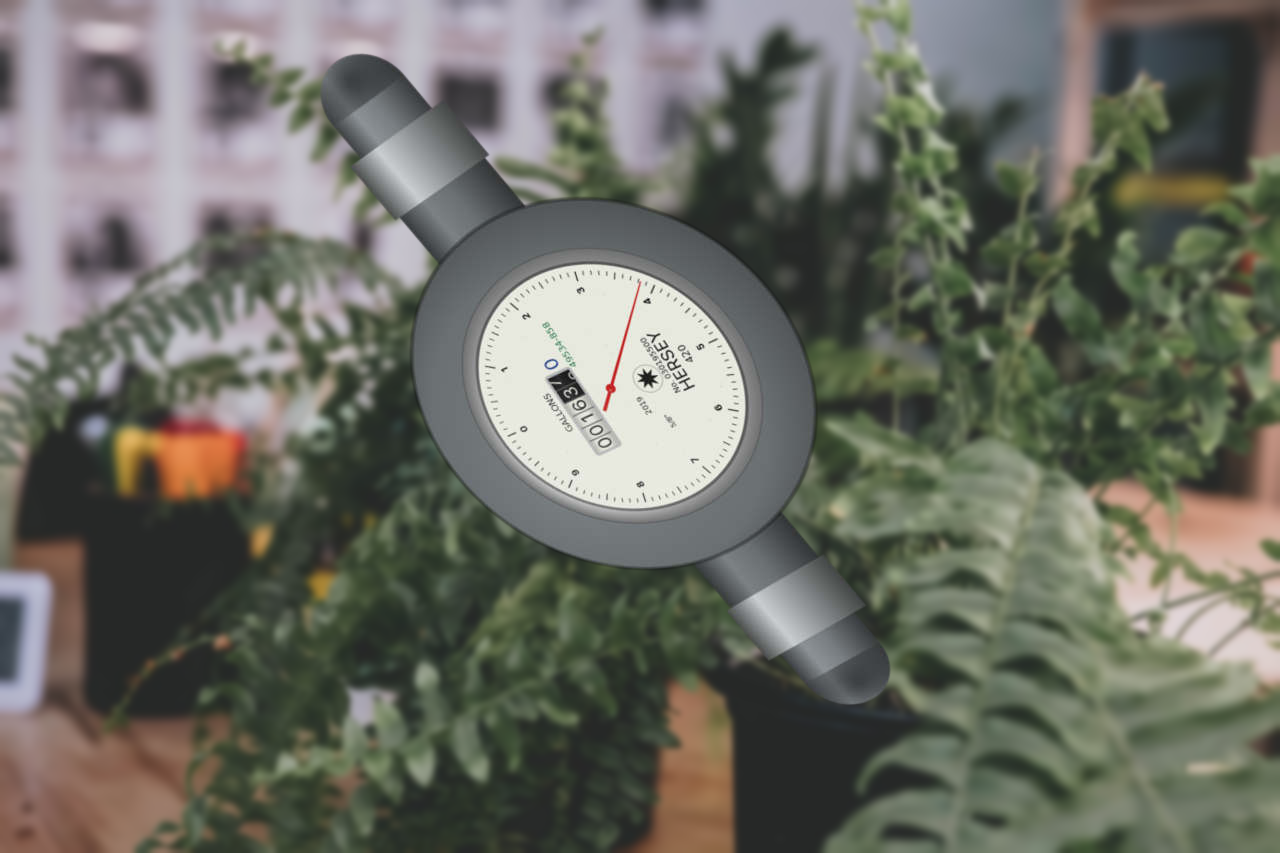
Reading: 16373.8 gal
